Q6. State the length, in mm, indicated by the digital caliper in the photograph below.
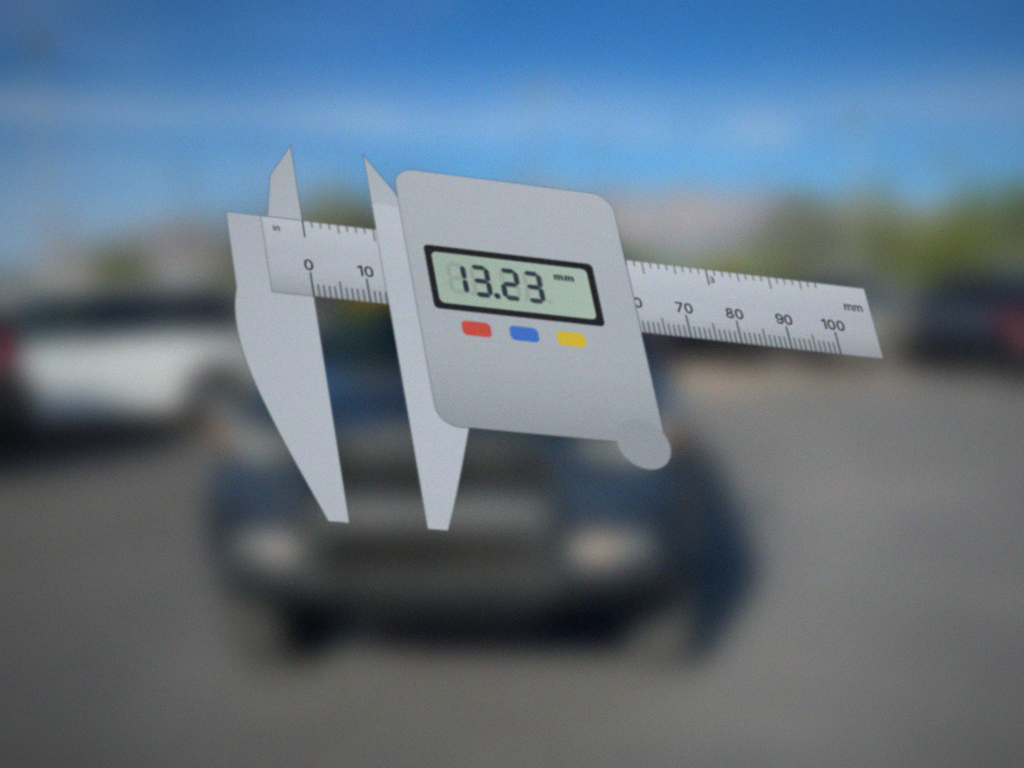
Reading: 13.23 mm
